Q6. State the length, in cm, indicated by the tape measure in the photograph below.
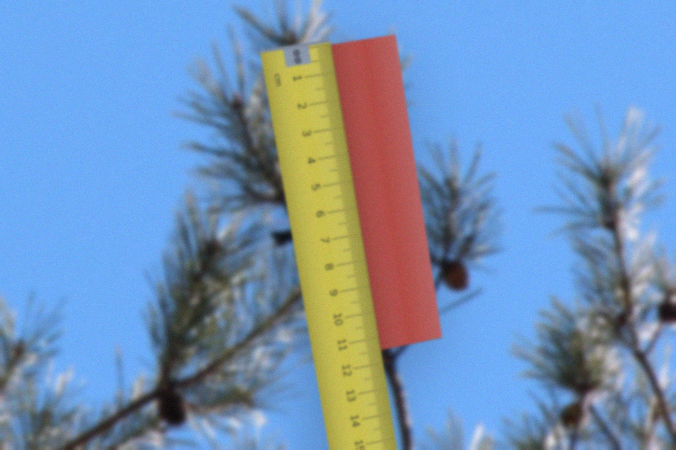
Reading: 11.5 cm
